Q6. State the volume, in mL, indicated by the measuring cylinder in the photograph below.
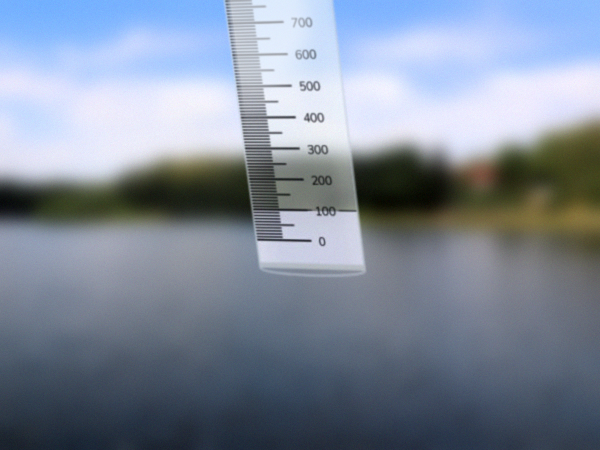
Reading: 100 mL
